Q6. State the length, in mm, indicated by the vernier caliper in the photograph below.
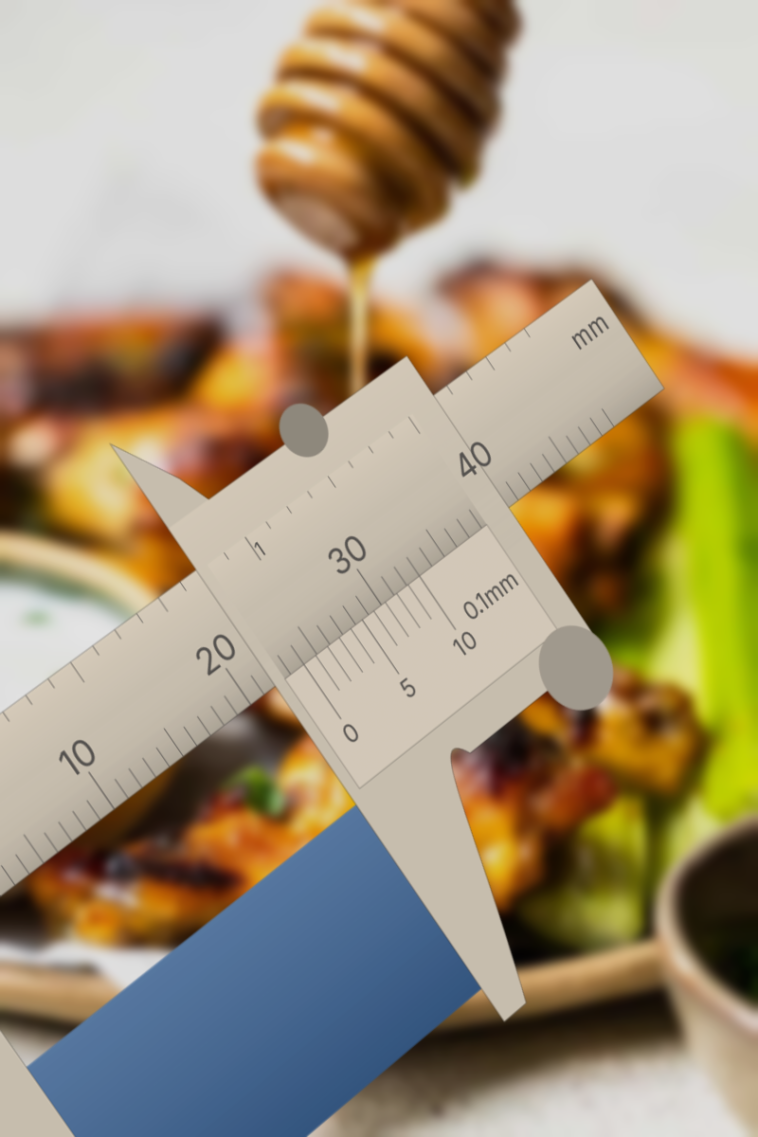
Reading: 24.0 mm
